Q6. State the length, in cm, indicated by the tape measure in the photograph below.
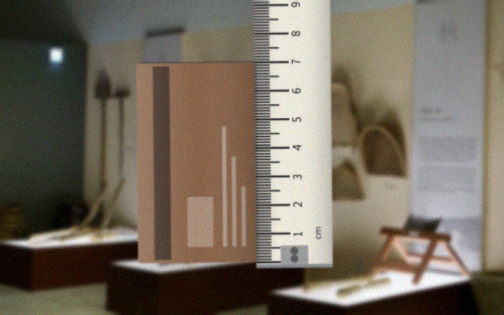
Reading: 7 cm
